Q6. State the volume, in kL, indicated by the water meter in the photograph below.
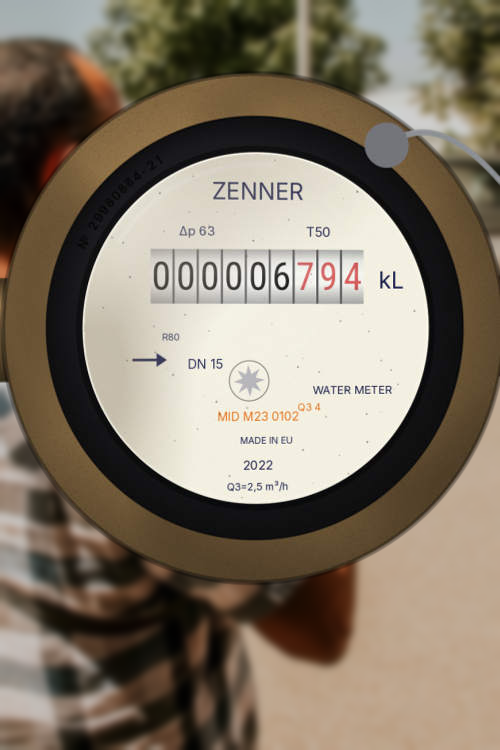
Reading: 6.794 kL
